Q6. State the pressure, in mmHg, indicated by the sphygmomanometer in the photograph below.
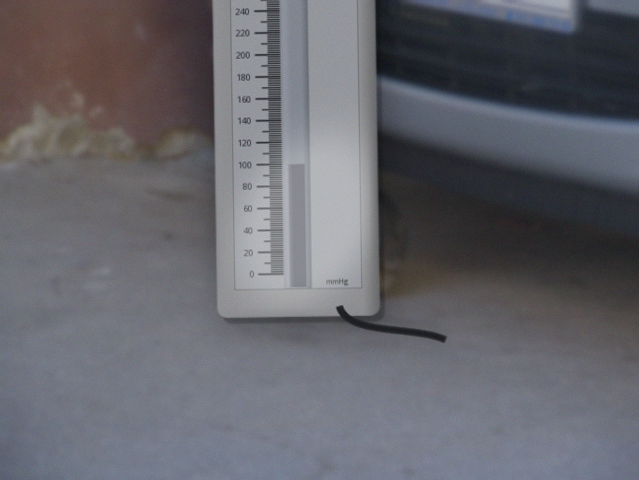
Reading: 100 mmHg
